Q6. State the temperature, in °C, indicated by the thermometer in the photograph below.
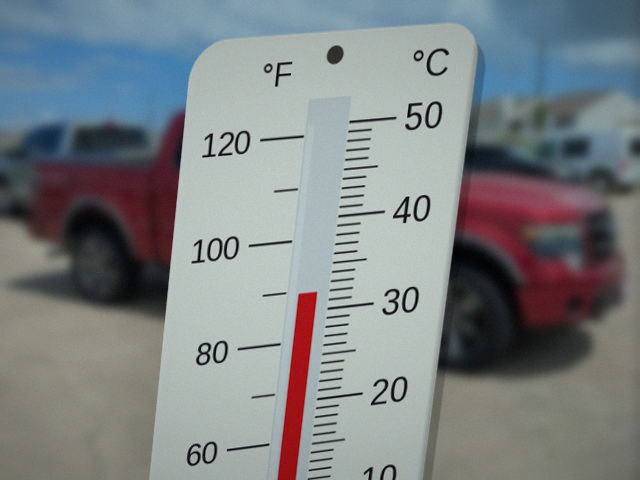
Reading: 32 °C
